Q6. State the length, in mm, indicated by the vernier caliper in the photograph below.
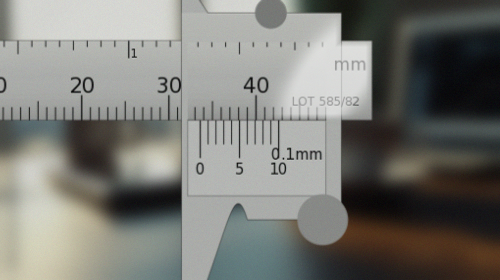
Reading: 33.6 mm
